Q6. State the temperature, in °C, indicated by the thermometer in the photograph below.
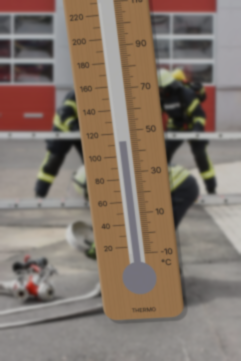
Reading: 45 °C
